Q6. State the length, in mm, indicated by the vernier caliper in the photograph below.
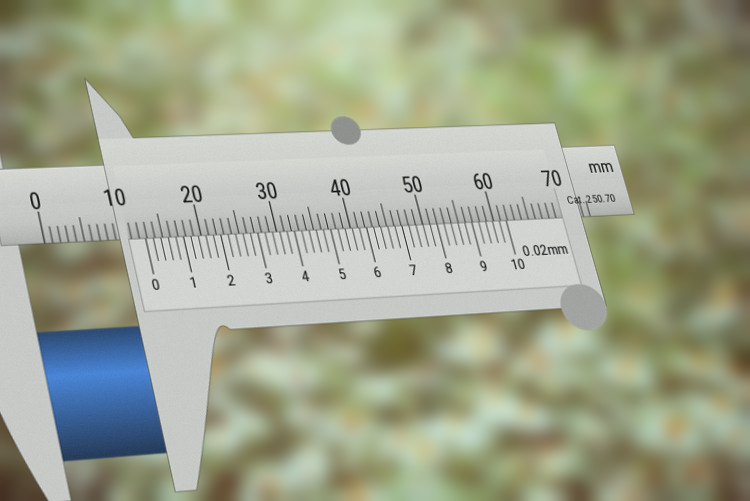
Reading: 12.8 mm
